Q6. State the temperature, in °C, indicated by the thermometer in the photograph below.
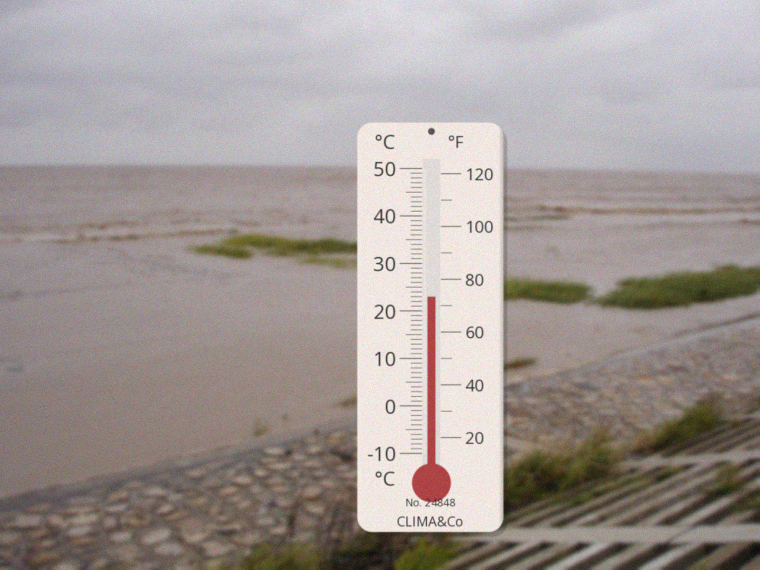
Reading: 23 °C
